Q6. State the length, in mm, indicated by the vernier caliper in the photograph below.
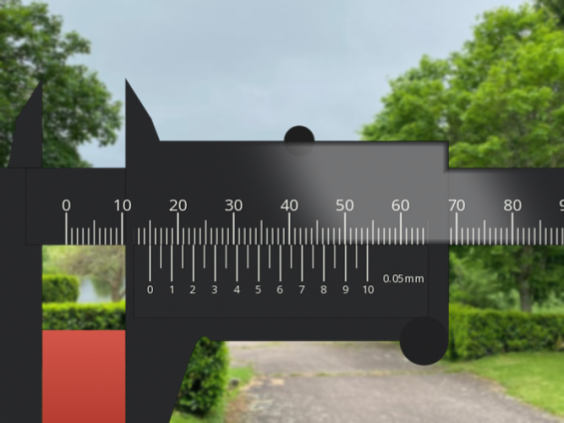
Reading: 15.0 mm
